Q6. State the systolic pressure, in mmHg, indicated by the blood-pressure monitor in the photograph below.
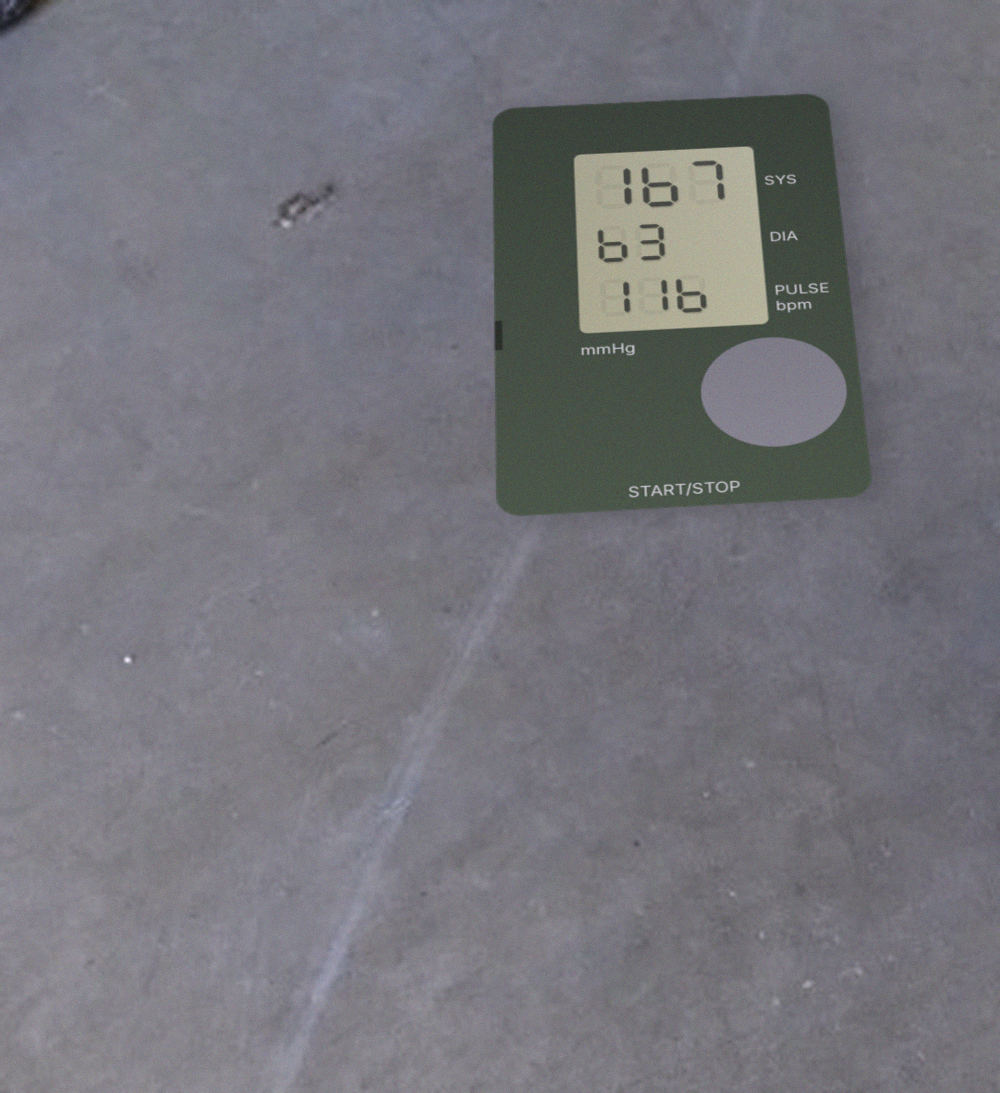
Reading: 167 mmHg
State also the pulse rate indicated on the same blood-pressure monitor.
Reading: 116 bpm
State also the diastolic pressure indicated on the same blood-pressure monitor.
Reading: 63 mmHg
